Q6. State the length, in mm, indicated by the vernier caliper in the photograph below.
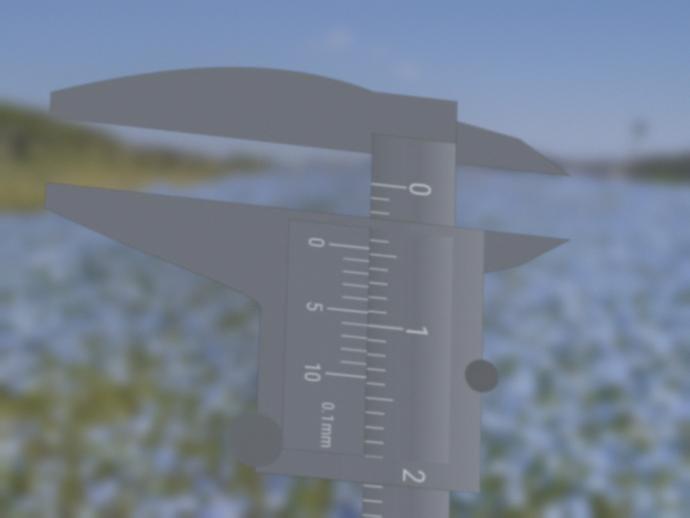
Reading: 4.6 mm
